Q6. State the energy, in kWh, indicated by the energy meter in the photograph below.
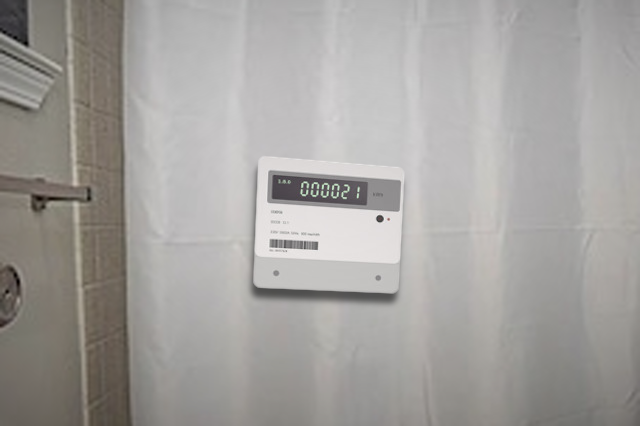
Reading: 21 kWh
